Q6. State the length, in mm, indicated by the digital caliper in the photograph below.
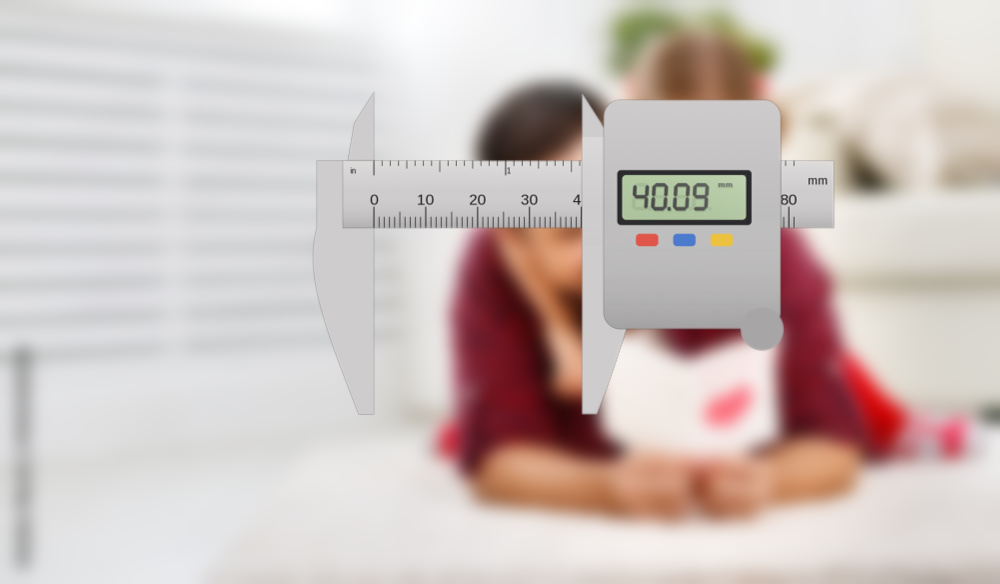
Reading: 40.09 mm
